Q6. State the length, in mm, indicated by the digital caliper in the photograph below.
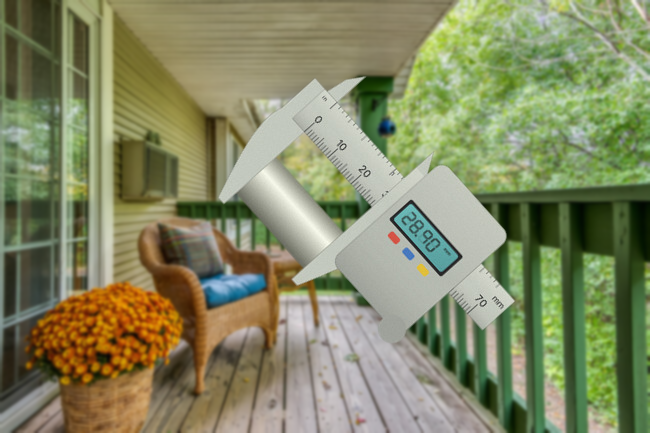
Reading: 28.90 mm
